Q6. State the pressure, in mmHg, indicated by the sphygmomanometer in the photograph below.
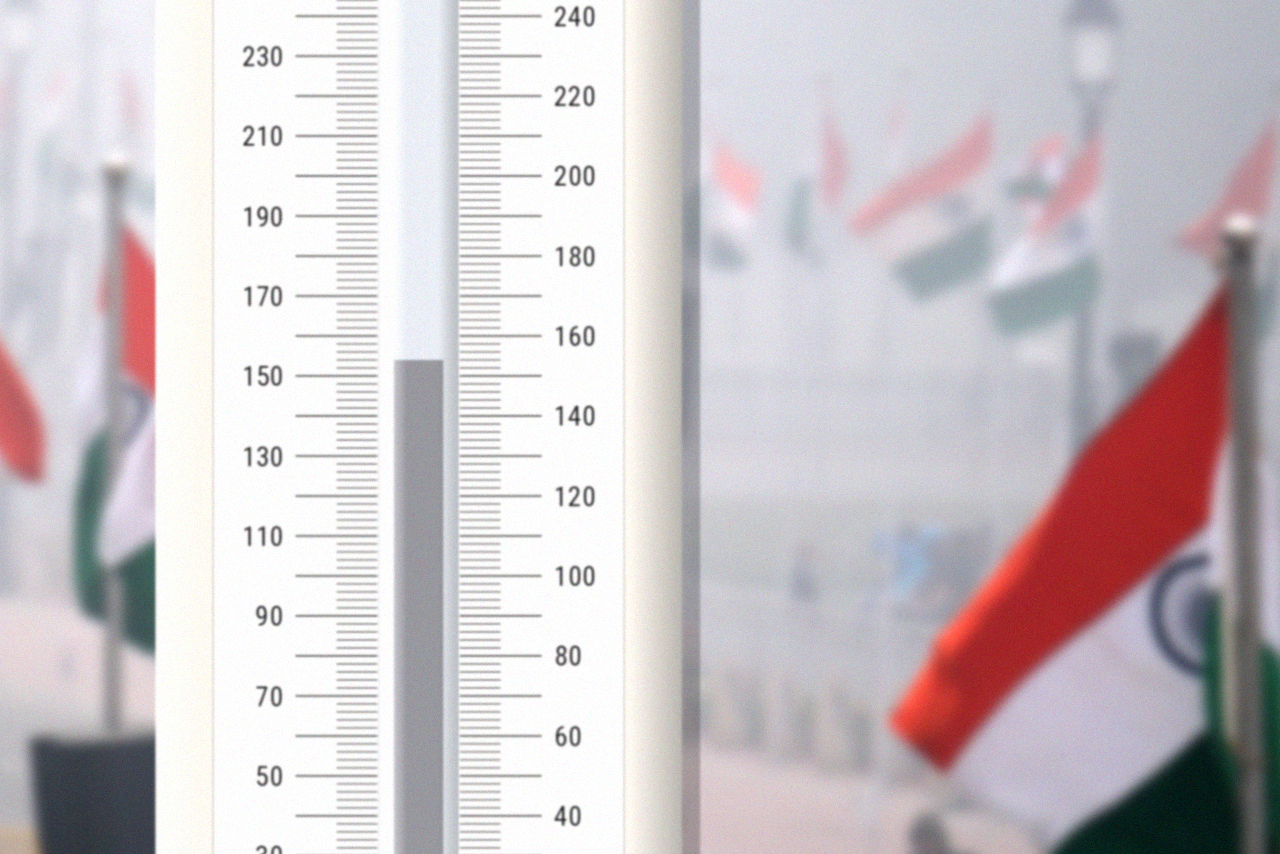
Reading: 154 mmHg
